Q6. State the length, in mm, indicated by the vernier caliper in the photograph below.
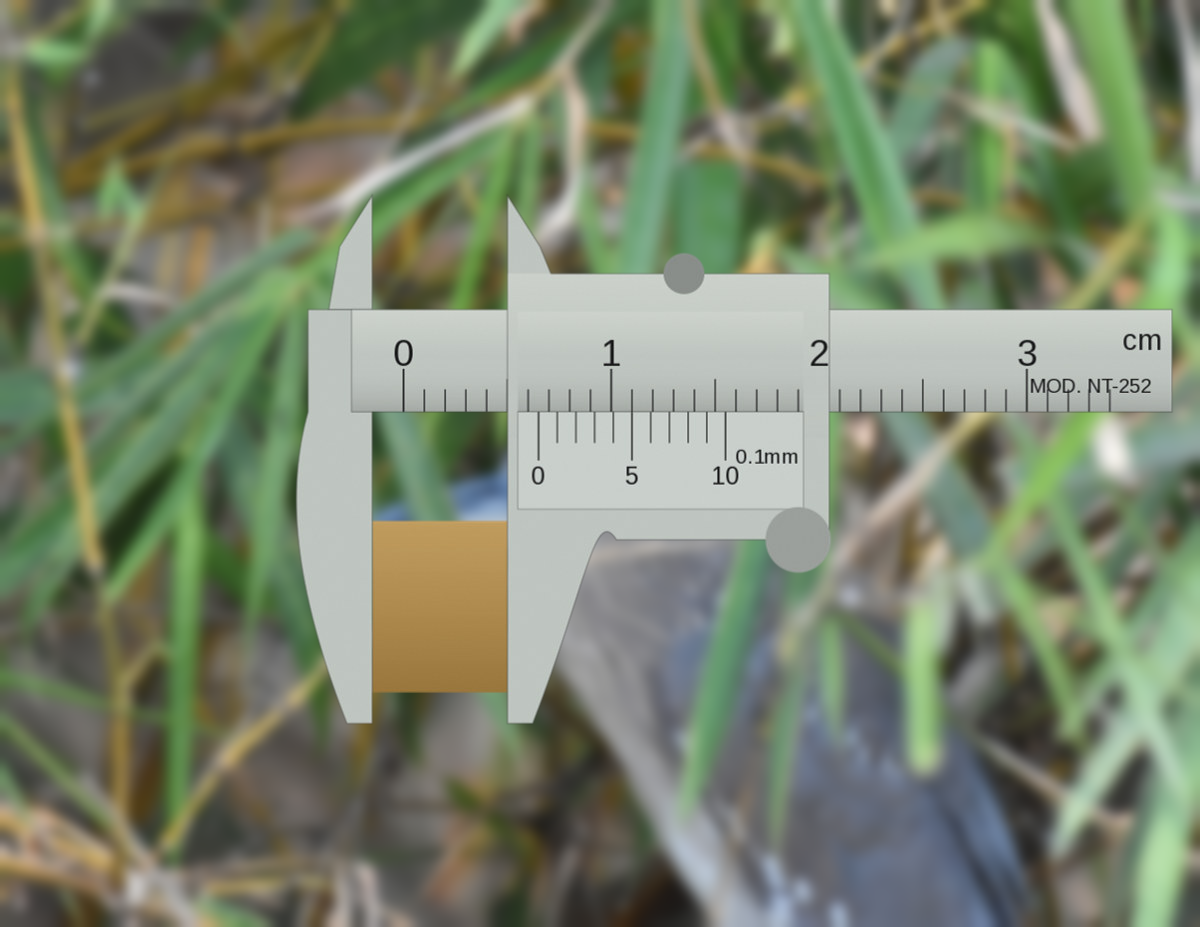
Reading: 6.5 mm
